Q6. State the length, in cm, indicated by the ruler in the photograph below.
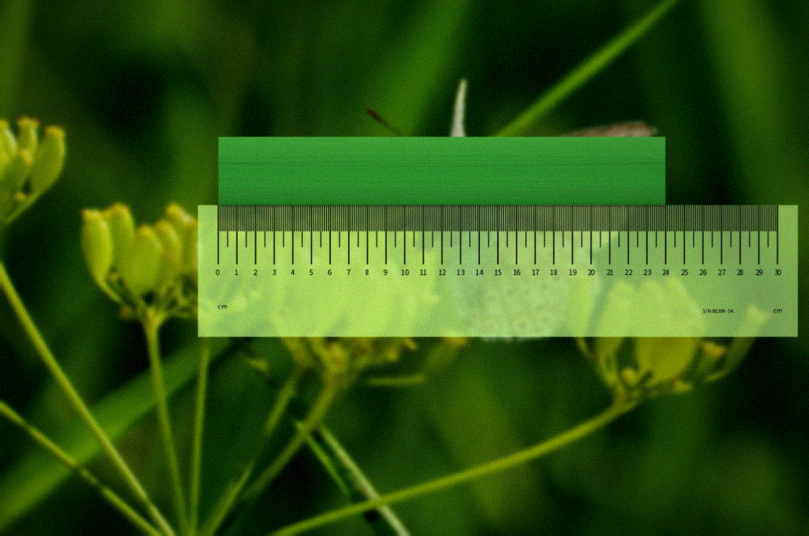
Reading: 24 cm
